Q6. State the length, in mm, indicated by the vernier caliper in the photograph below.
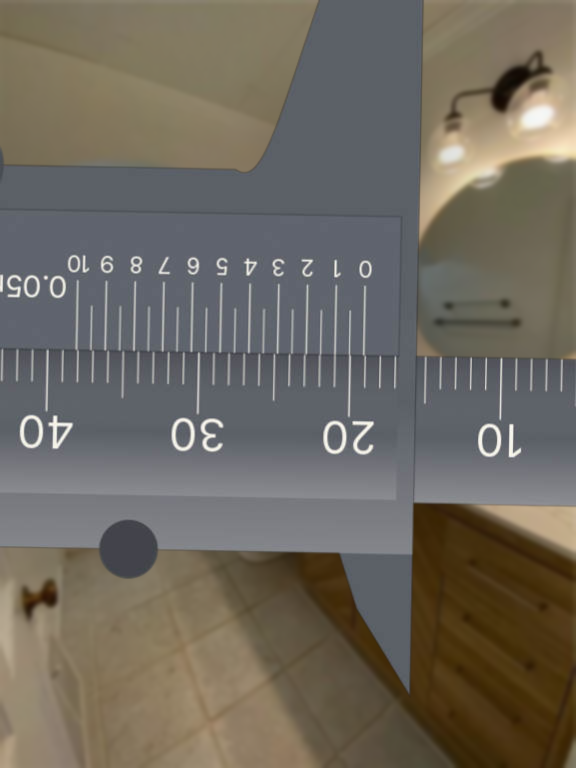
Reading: 19.1 mm
